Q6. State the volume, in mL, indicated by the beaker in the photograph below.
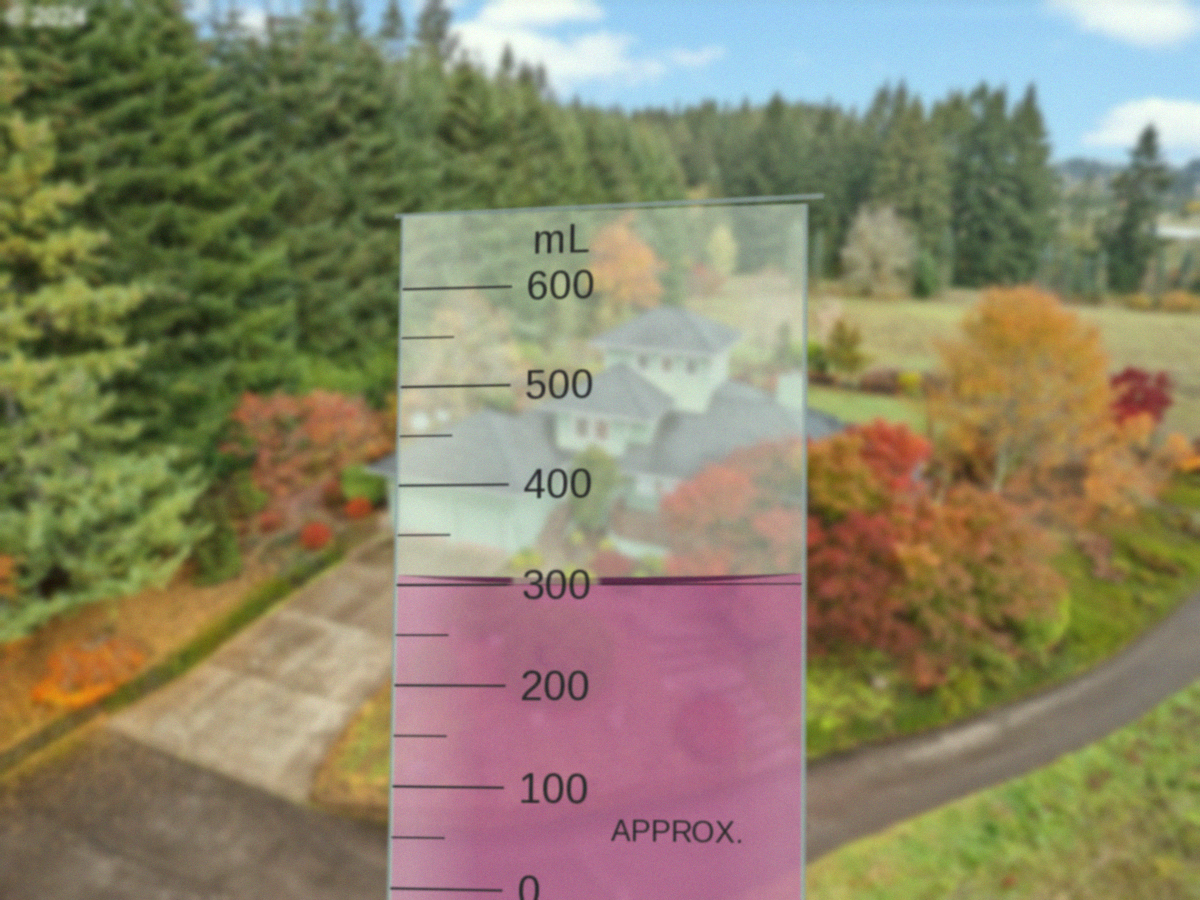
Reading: 300 mL
